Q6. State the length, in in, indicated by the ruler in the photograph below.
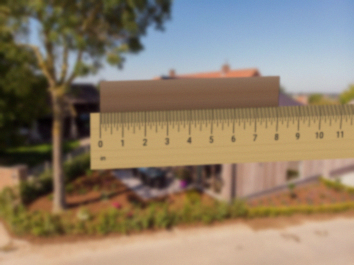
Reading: 8 in
